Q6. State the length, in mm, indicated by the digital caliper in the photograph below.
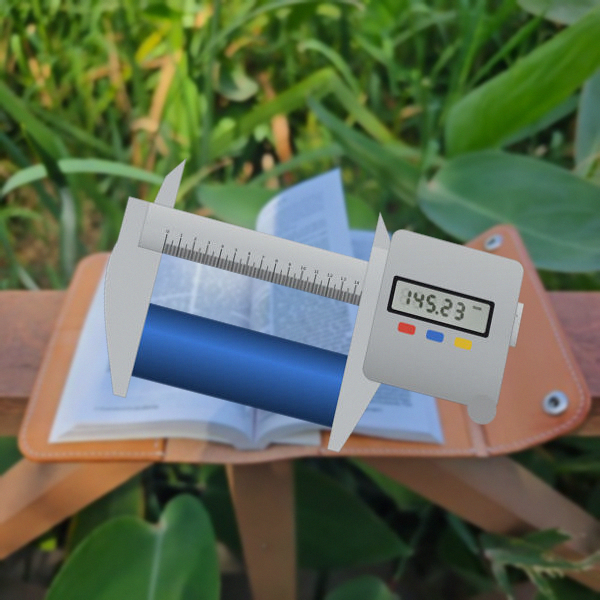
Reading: 145.23 mm
